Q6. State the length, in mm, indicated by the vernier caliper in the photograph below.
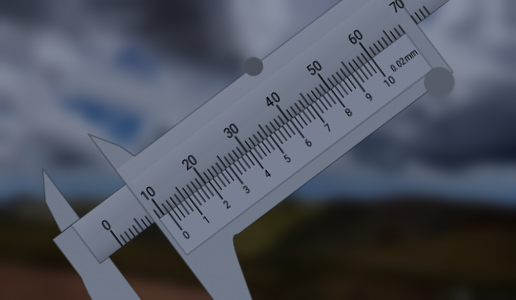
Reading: 11.0 mm
